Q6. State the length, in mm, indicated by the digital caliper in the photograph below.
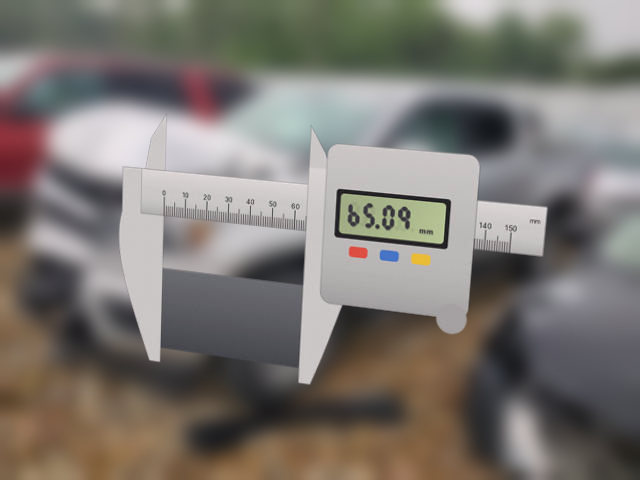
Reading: 65.09 mm
